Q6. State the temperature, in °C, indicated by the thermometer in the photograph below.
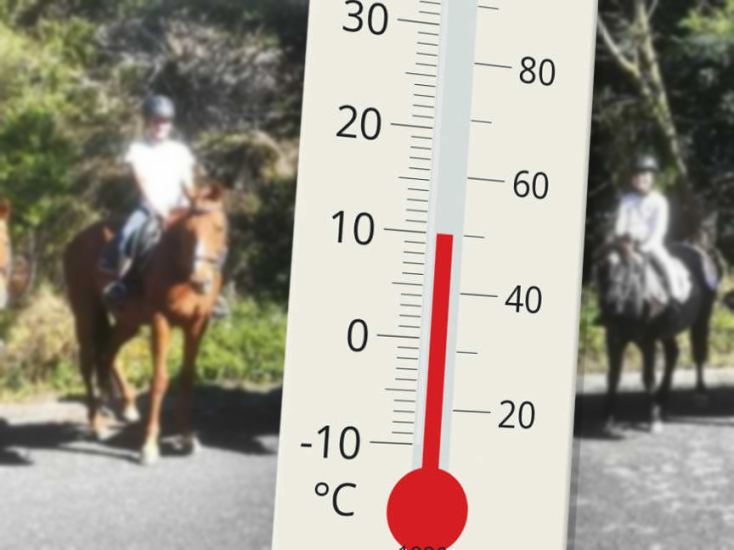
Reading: 10 °C
